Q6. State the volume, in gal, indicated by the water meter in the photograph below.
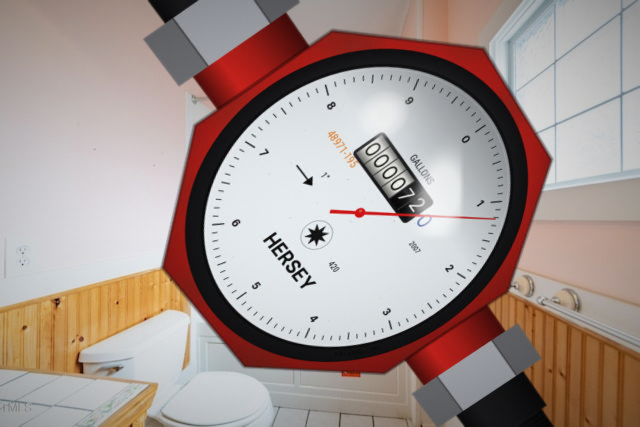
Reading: 721.2 gal
